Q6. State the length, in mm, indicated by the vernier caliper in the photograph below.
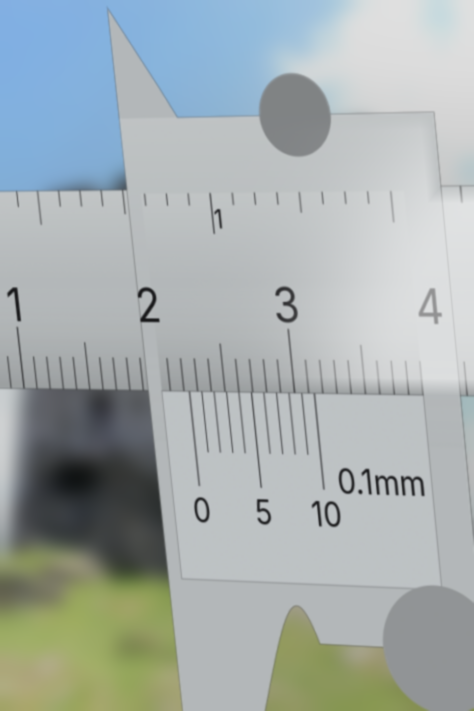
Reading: 22.4 mm
